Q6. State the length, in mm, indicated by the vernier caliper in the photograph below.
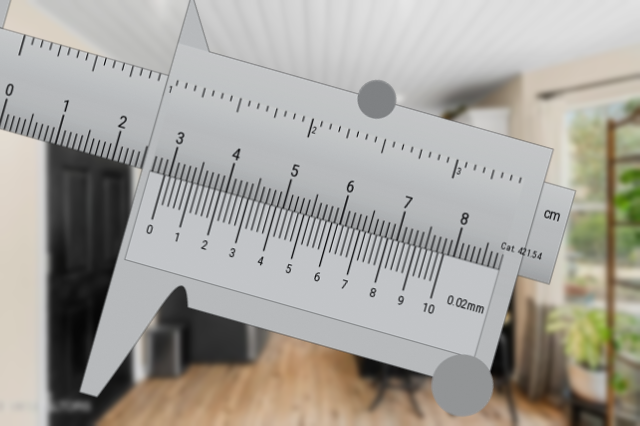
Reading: 29.2 mm
